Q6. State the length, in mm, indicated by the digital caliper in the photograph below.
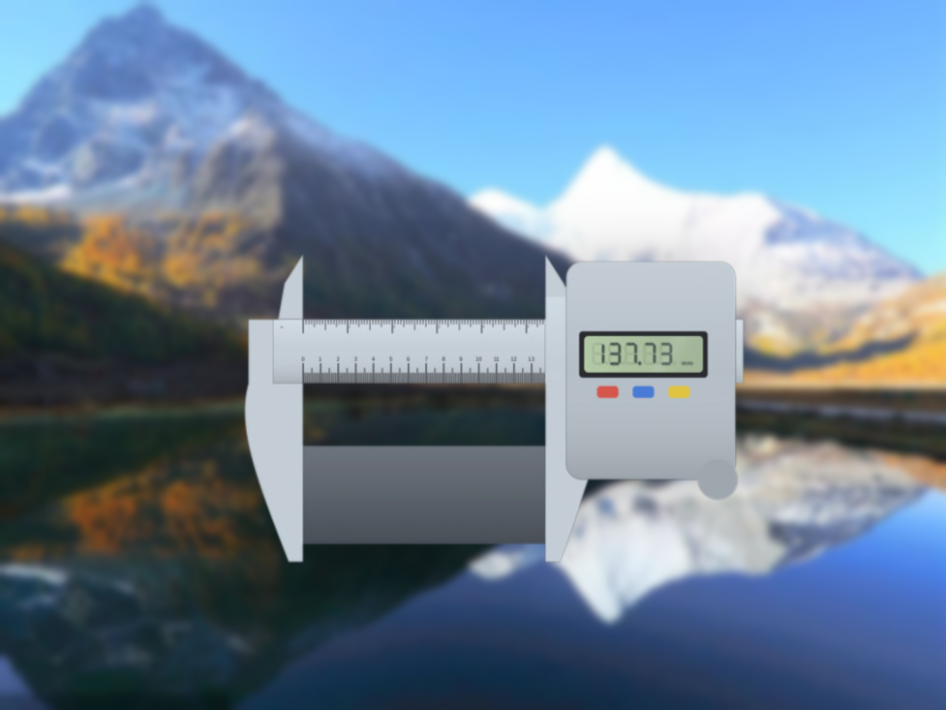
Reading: 137.73 mm
